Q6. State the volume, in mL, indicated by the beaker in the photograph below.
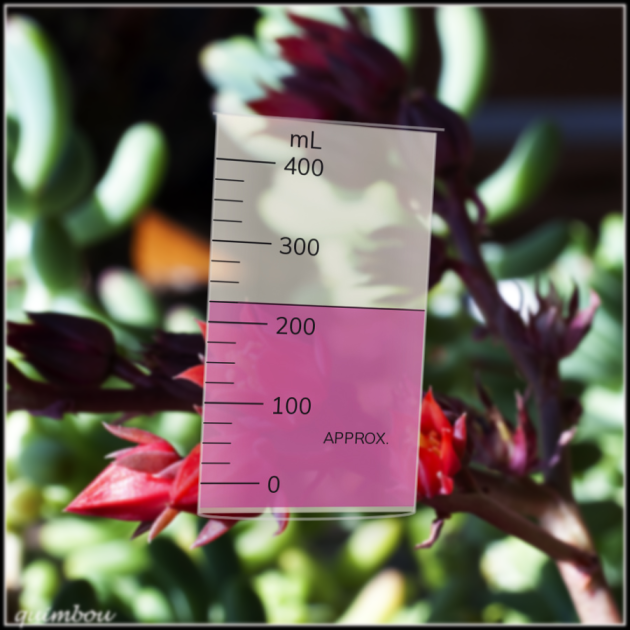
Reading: 225 mL
